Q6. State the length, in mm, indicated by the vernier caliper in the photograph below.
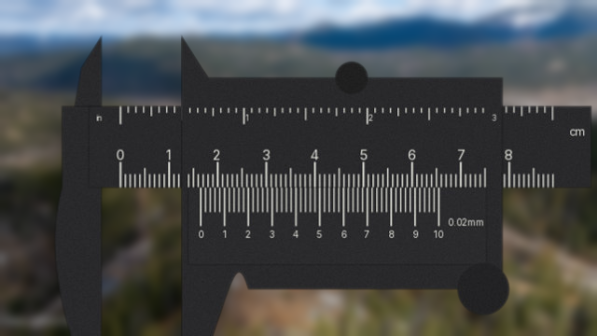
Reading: 16.5 mm
